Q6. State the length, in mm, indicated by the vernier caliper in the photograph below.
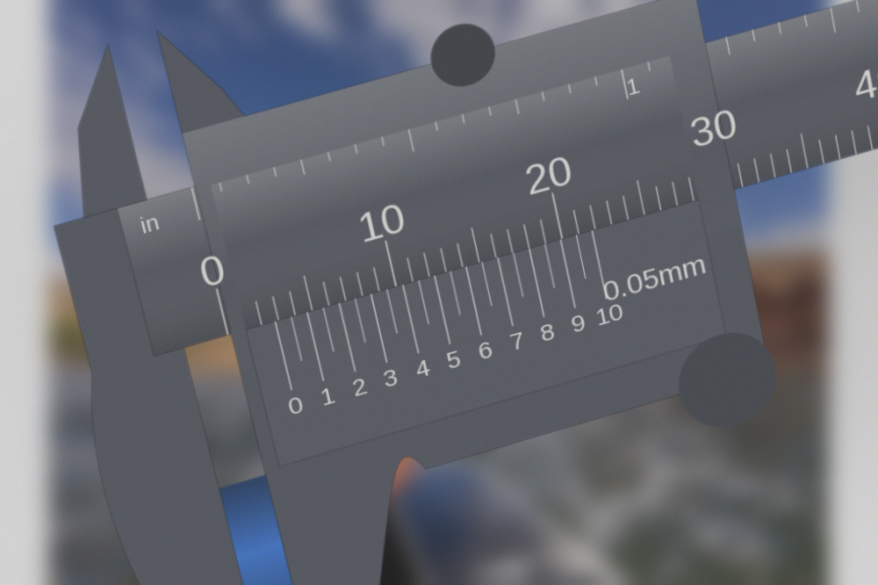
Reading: 2.8 mm
